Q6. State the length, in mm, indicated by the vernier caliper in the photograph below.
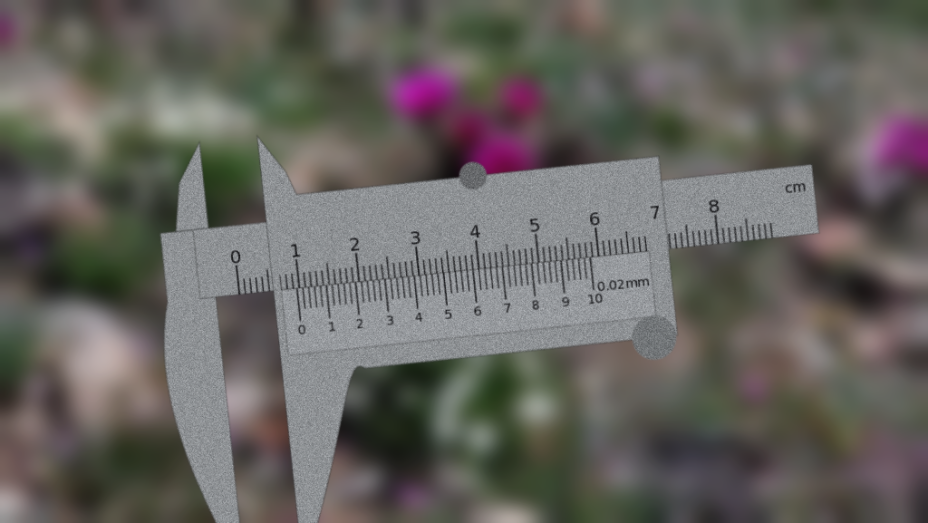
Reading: 9.6 mm
